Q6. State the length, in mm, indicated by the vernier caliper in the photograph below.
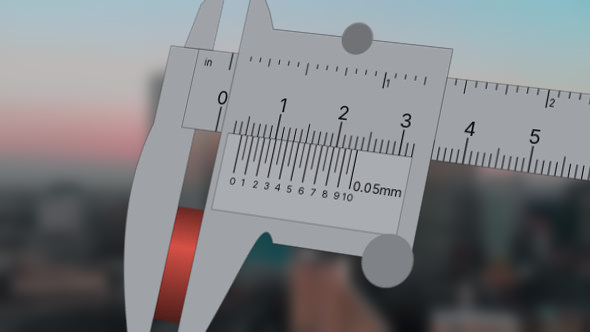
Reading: 4.4 mm
